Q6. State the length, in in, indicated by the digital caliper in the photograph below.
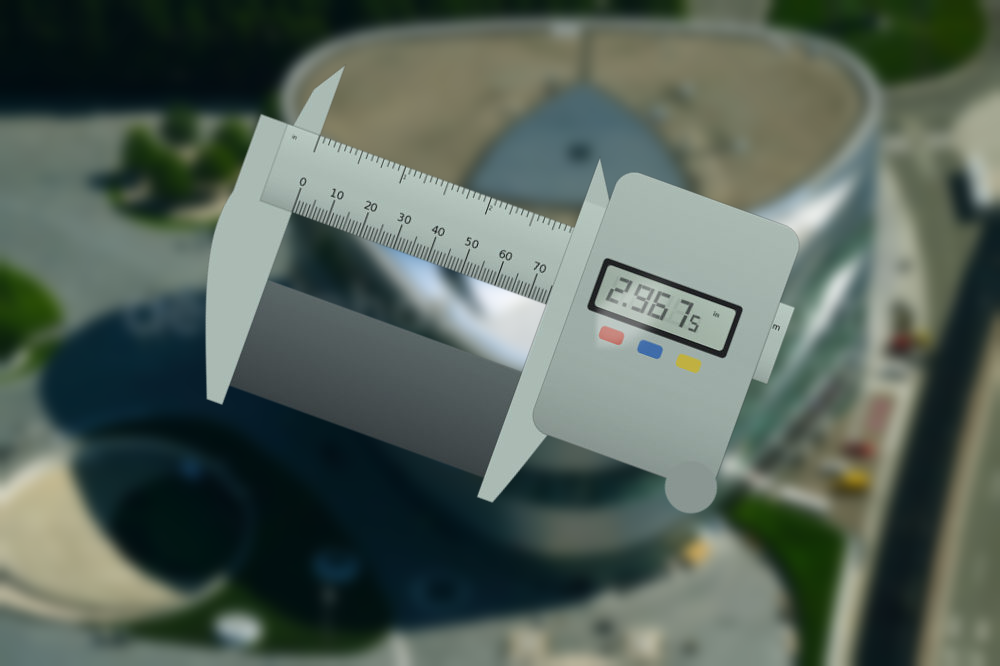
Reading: 2.9675 in
